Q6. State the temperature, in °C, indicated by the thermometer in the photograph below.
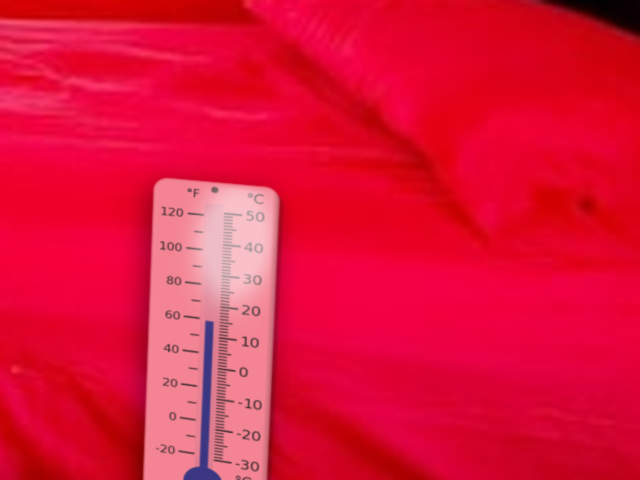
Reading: 15 °C
